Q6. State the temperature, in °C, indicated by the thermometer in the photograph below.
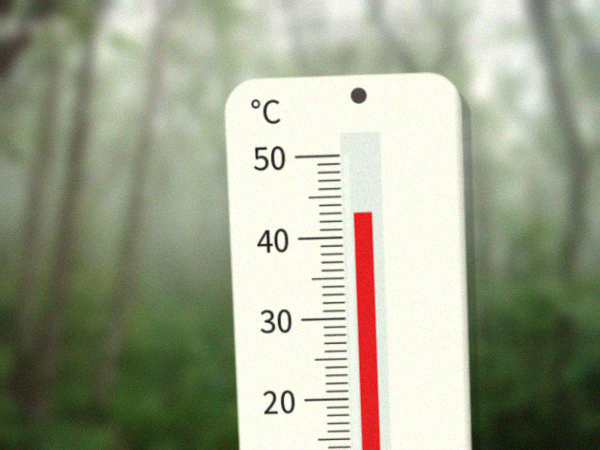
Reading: 43 °C
